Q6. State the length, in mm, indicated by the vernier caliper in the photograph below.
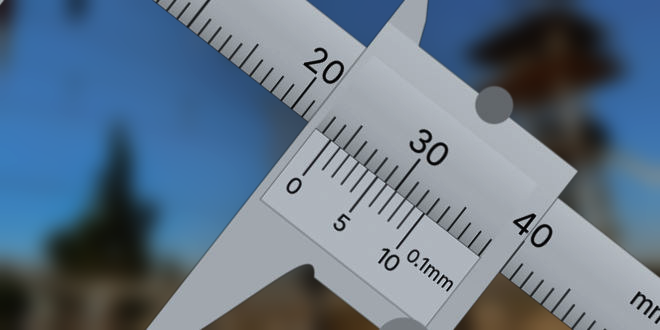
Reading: 23.8 mm
